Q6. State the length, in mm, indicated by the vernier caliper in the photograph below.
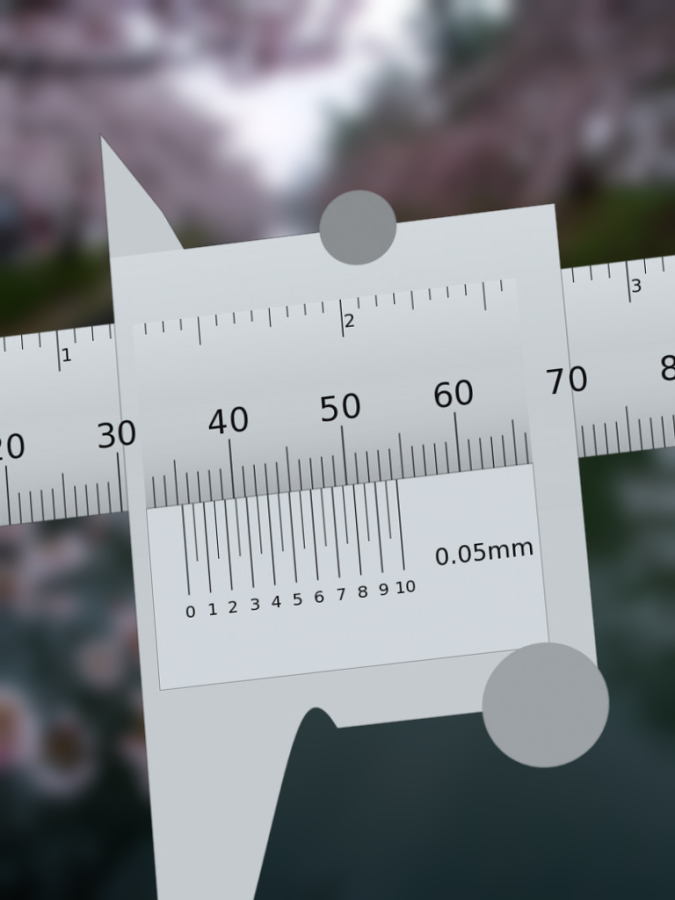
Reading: 35.4 mm
